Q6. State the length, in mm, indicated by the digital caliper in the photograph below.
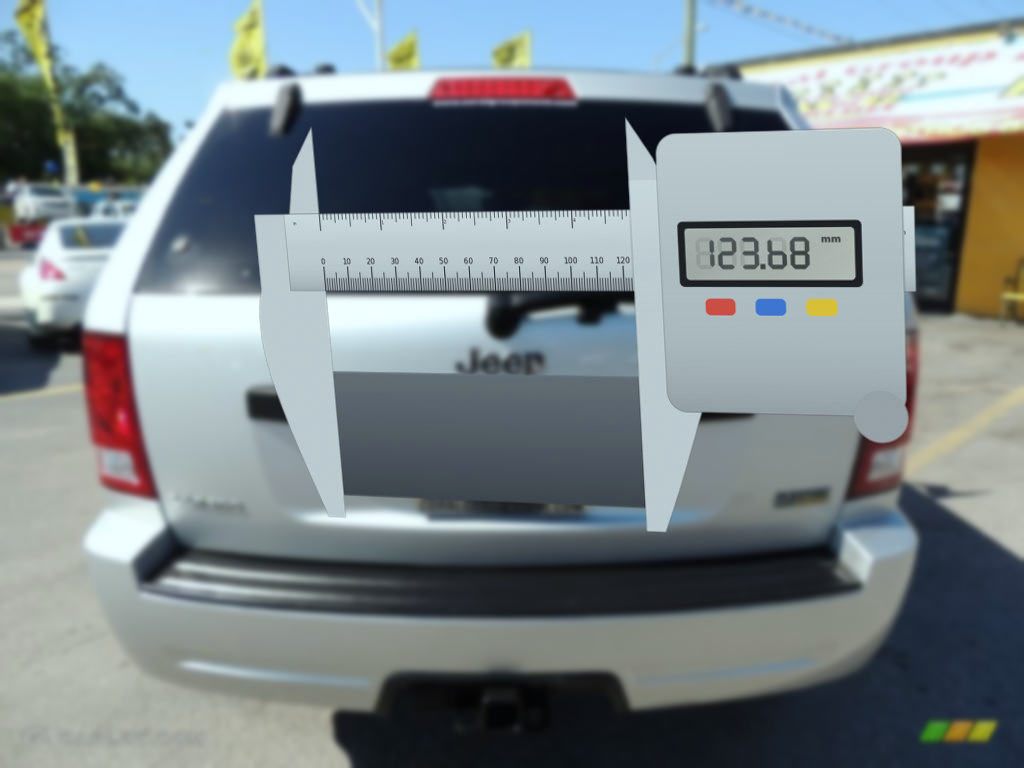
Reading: 123.68 mm
